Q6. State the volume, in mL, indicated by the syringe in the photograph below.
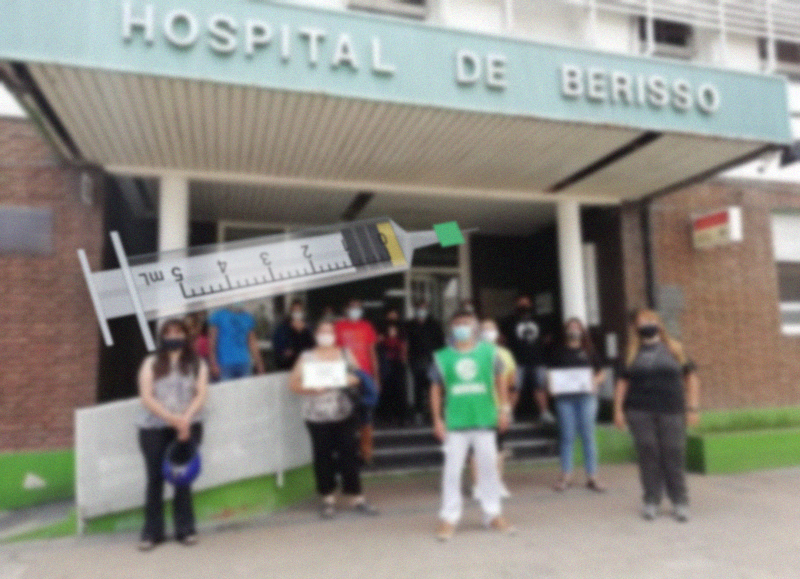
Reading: 0 mL
